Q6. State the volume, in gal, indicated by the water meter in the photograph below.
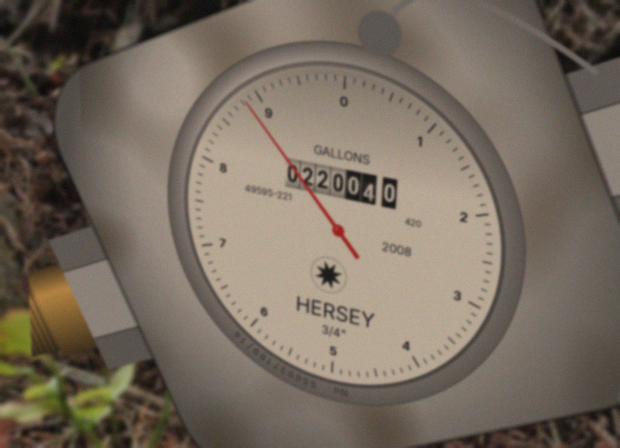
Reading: 220038.8 gal
